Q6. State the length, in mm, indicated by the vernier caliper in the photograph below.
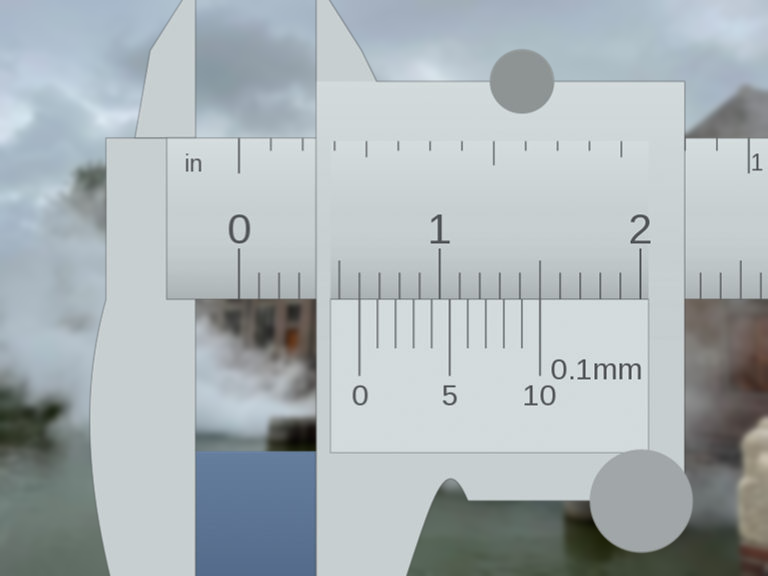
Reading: 6.0 mm
